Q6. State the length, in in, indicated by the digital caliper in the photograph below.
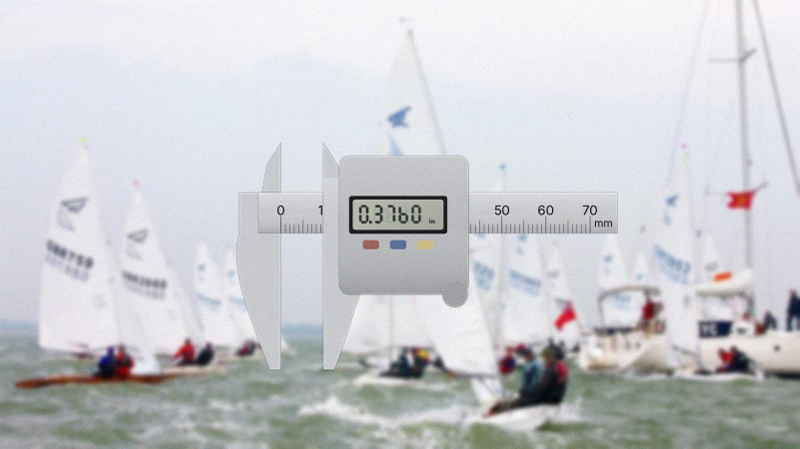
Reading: 0.3760 in
